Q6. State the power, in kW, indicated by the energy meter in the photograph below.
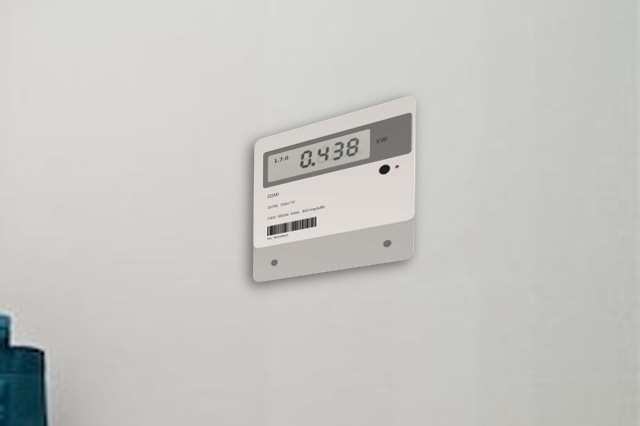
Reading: 0.438 kW
